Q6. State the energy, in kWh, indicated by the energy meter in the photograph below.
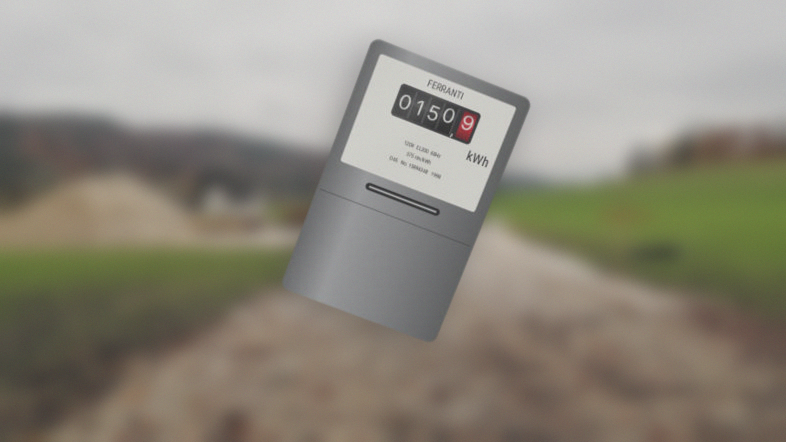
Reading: 150.9 kWh
